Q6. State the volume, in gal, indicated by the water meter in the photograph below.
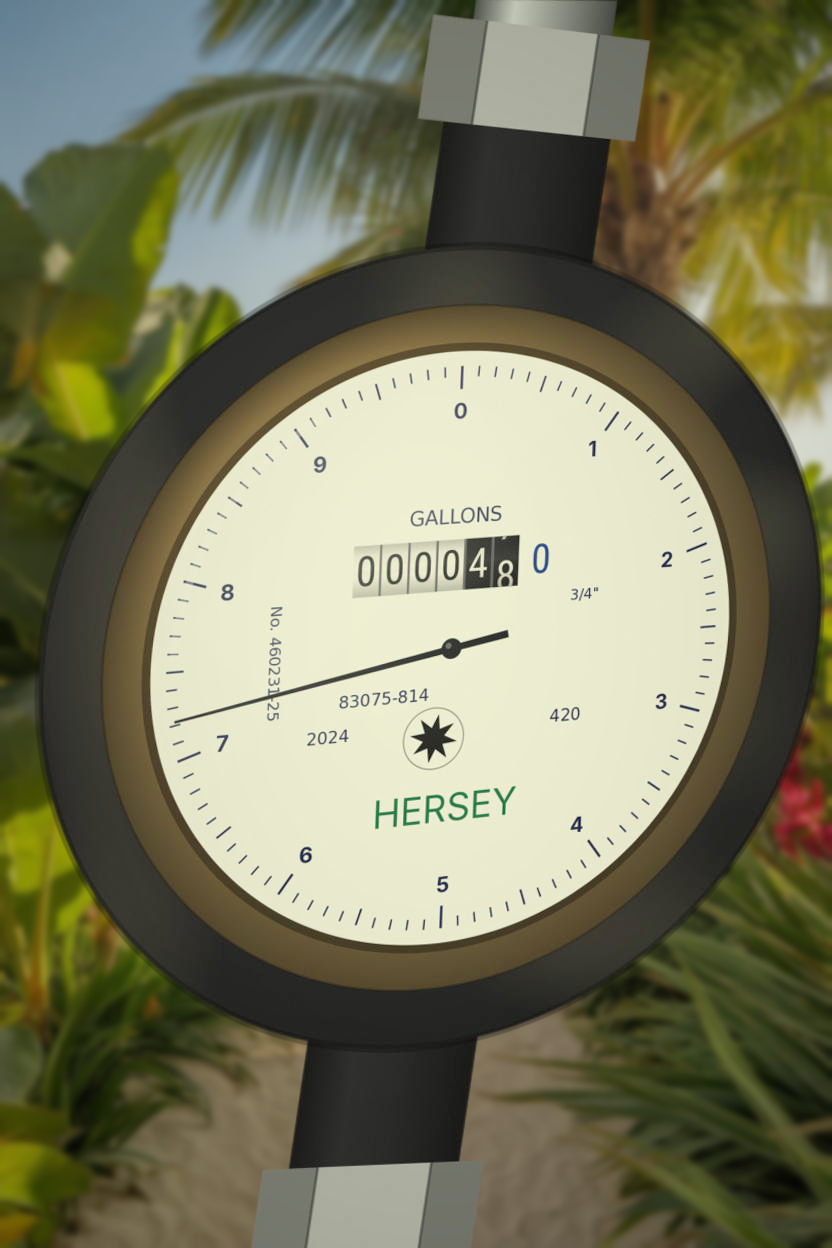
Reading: 477.2 gal
